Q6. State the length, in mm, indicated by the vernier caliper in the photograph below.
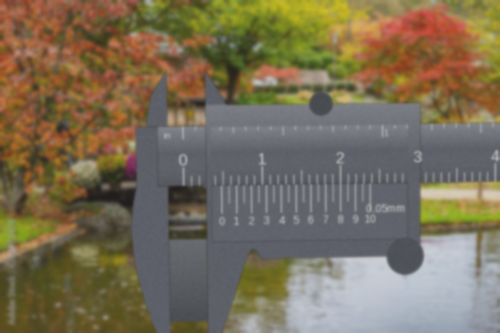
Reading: 4.8 mm
